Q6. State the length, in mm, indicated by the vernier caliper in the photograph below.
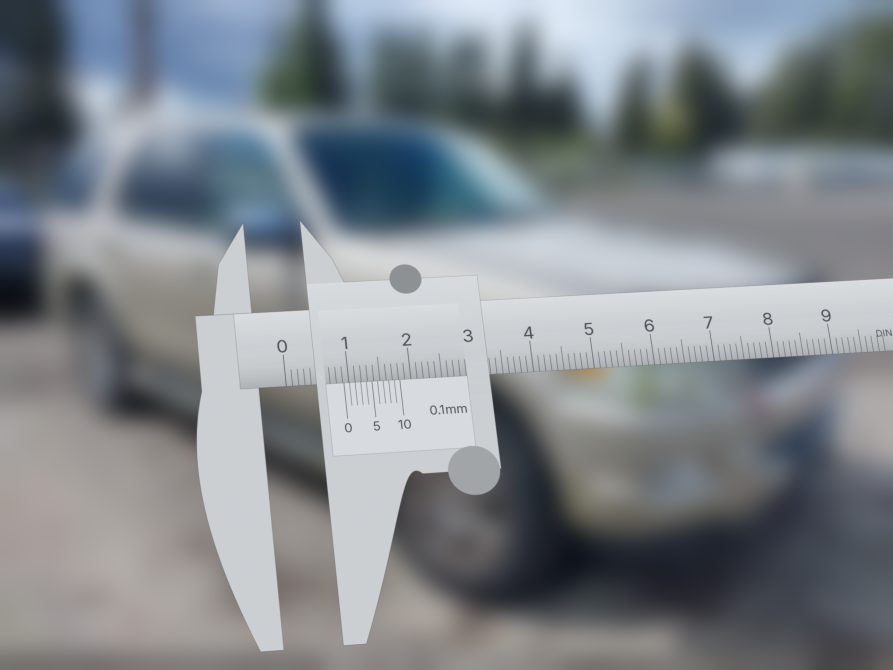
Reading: 9.2 mm
